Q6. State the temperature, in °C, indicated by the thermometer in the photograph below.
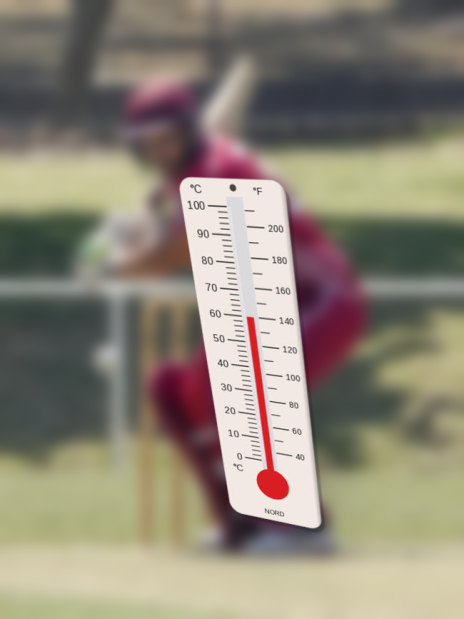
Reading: 60 °C
